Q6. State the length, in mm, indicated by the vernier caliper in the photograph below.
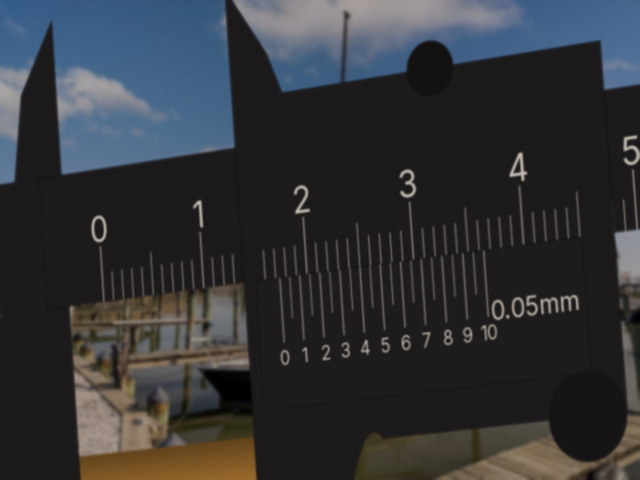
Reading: 17.4 mm
